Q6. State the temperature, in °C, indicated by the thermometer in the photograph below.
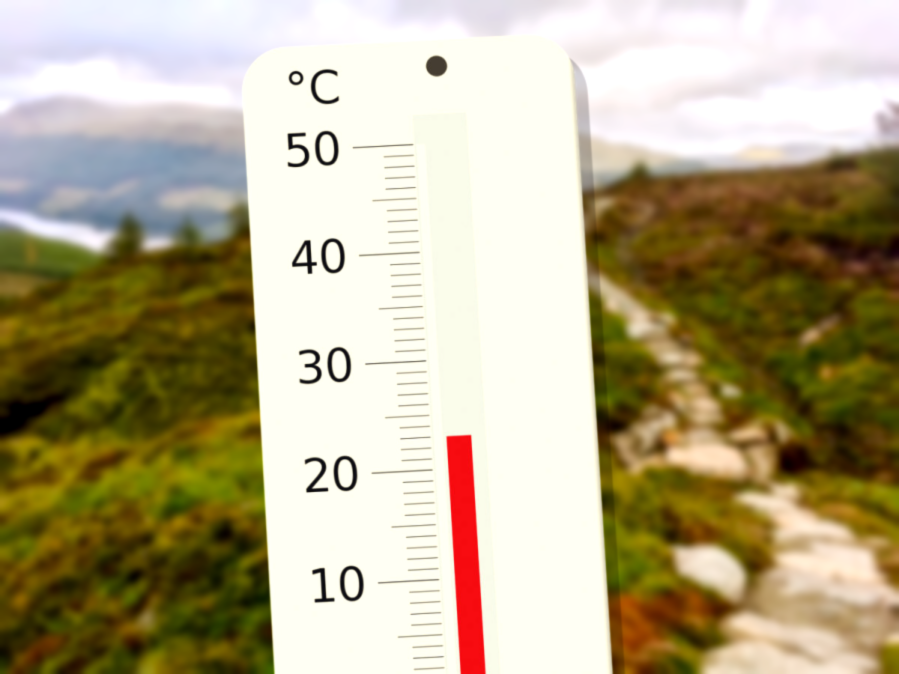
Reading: 23 °C
